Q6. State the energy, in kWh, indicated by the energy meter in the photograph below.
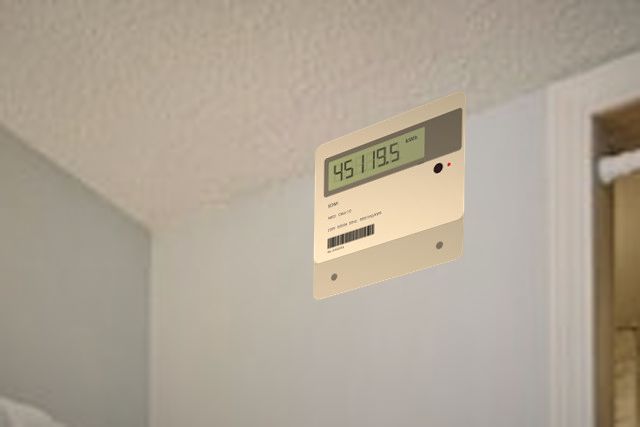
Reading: 45119.5 kWh
